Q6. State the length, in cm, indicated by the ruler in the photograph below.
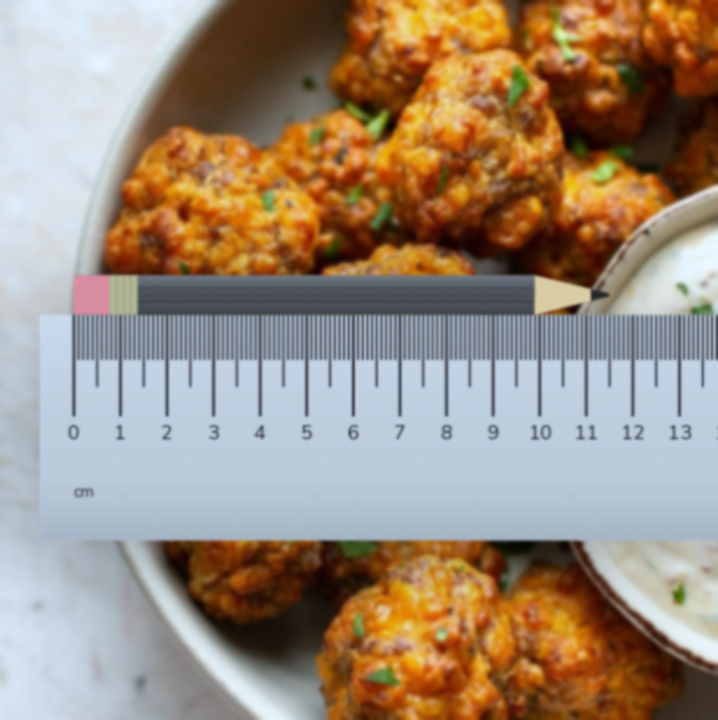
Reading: 11.5 cm
